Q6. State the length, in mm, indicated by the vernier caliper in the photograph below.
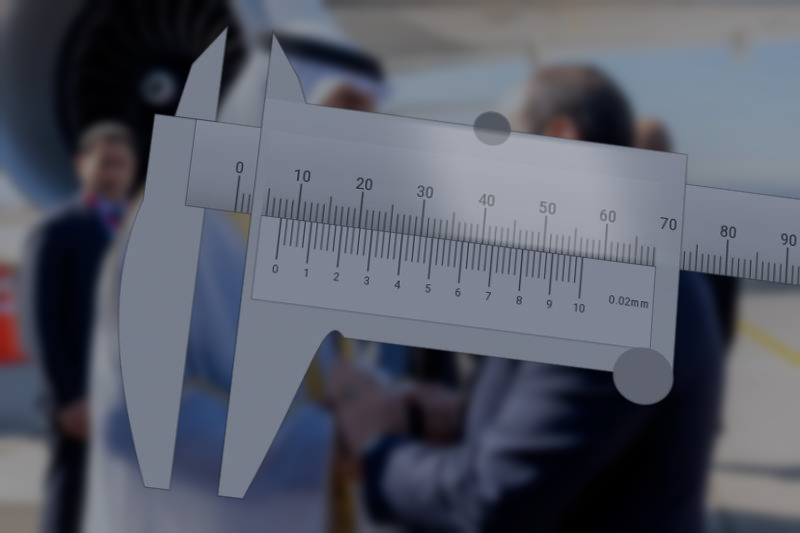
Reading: 7.4 mm
